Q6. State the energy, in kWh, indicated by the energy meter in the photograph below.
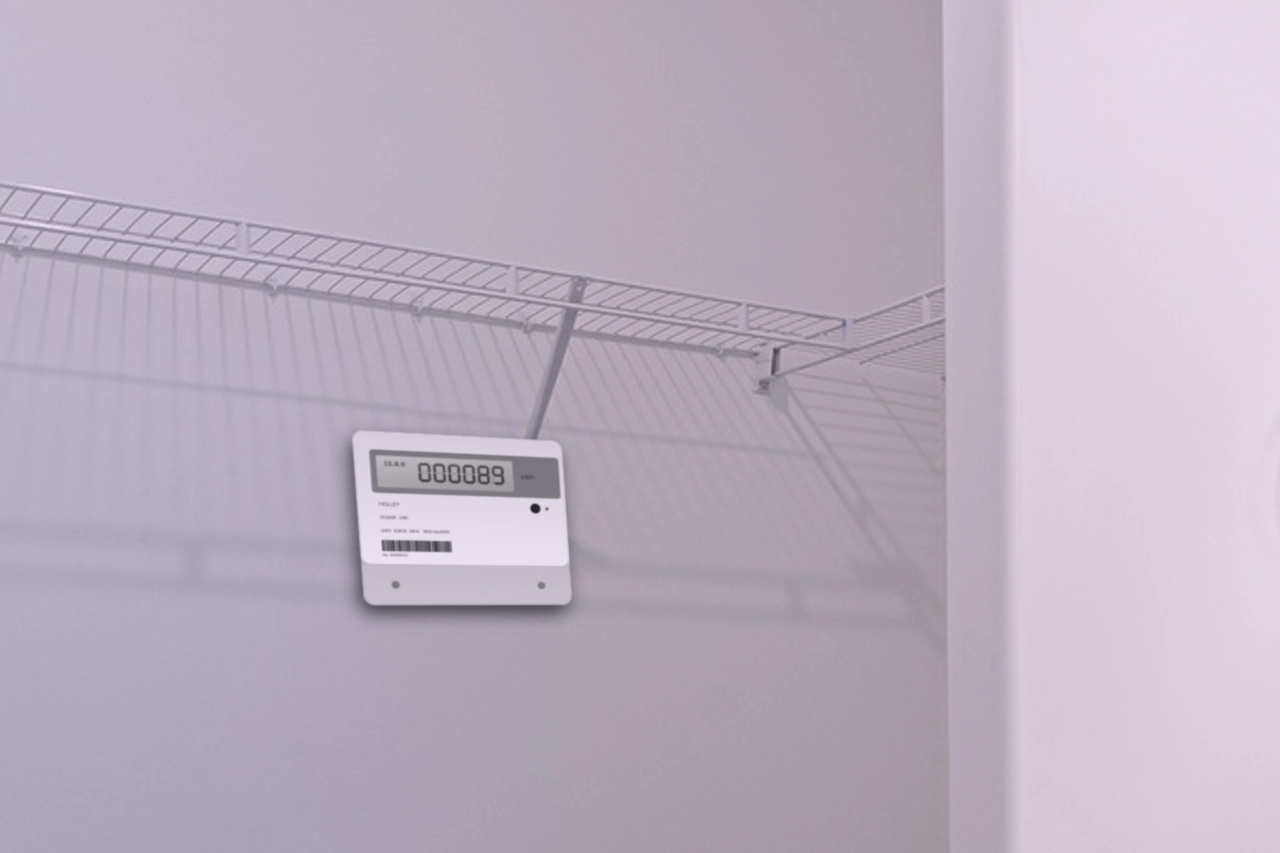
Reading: 89 kWh
